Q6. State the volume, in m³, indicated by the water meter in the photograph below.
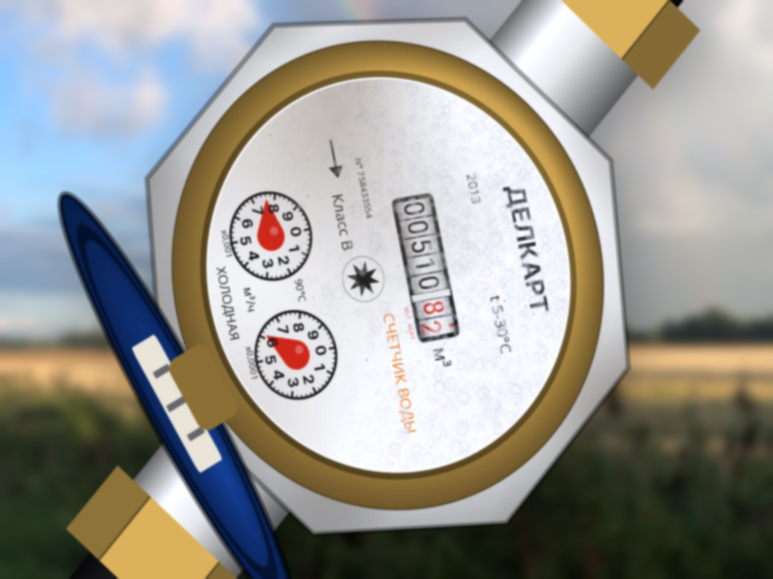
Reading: 510.8176 m³
